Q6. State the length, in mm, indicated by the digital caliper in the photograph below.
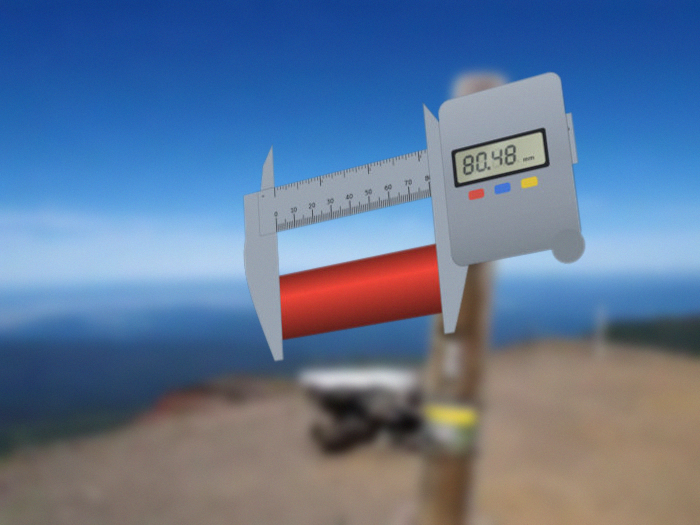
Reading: 80.48 mm
